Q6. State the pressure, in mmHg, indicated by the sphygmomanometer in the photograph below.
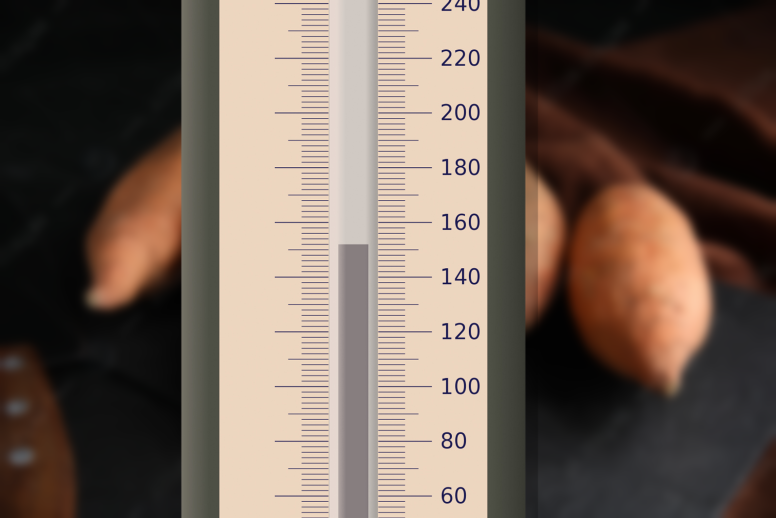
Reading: 152 mmHg
